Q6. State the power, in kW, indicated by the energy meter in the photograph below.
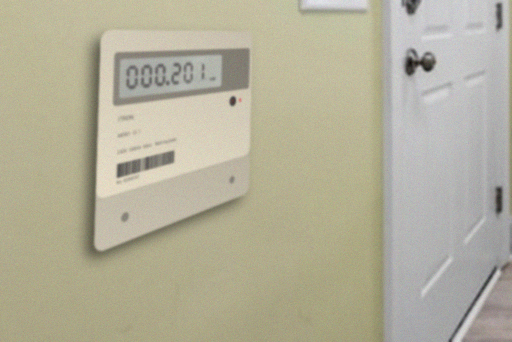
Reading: 0.201 kW
